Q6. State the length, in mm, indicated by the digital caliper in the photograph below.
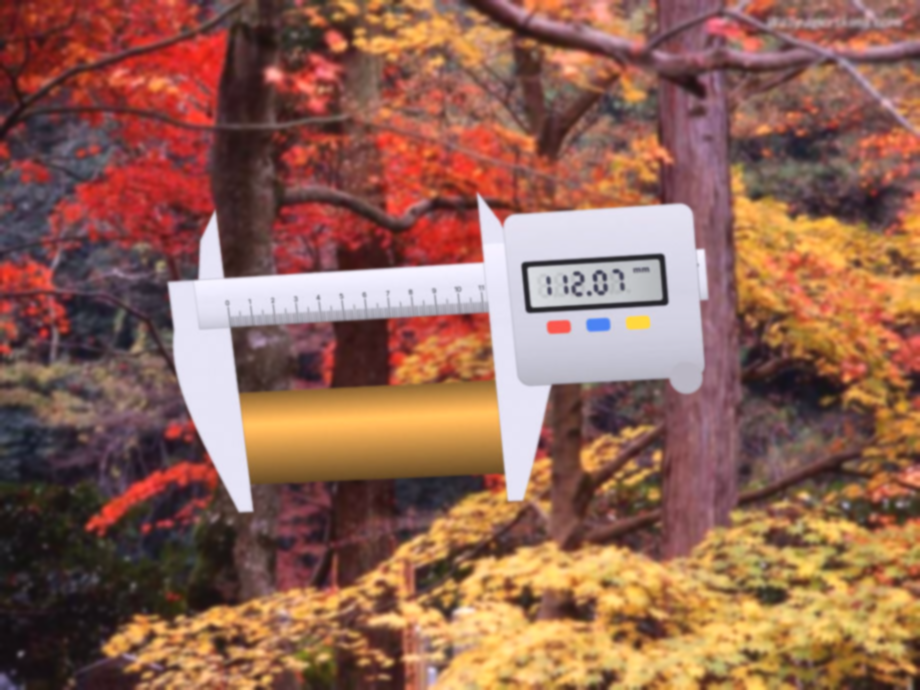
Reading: 112.07 mm
